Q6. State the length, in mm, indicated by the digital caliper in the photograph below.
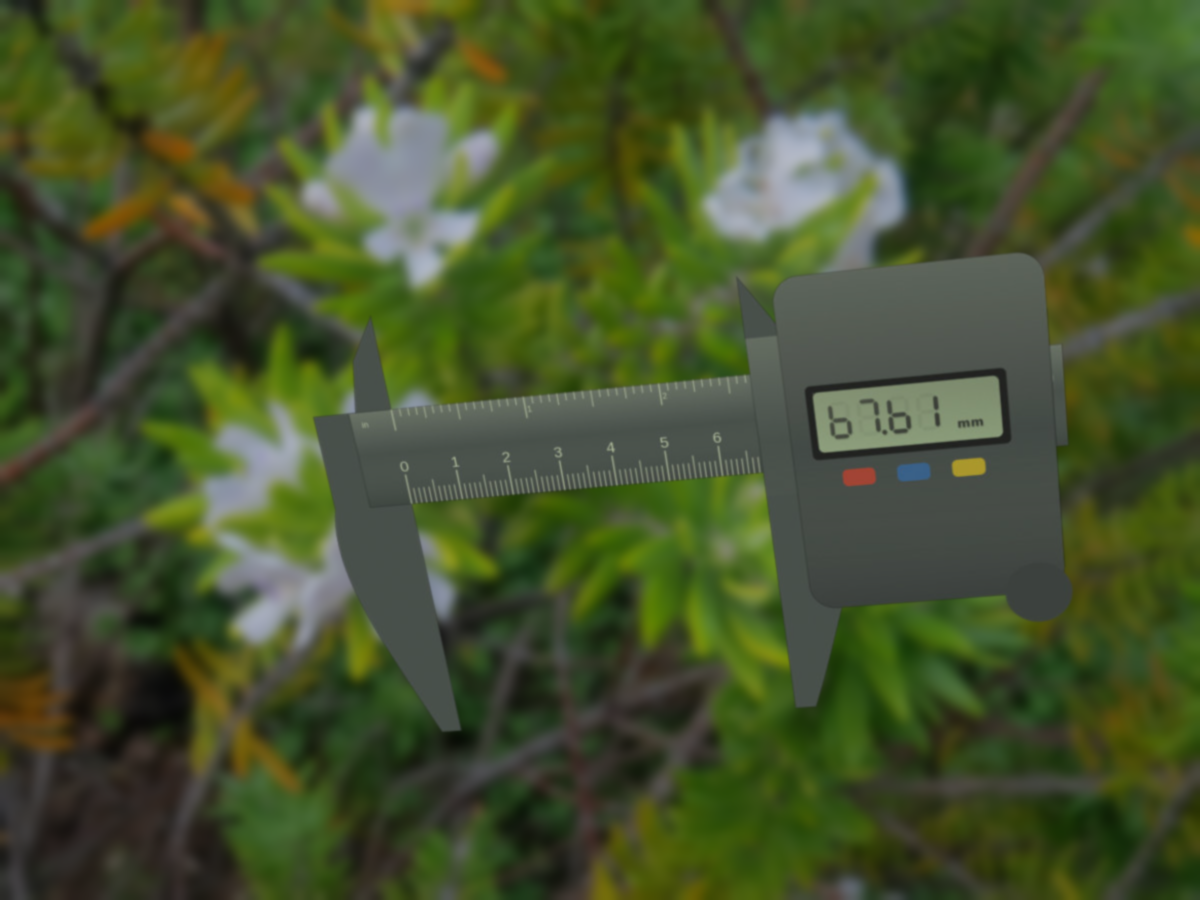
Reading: 67.61 mm
